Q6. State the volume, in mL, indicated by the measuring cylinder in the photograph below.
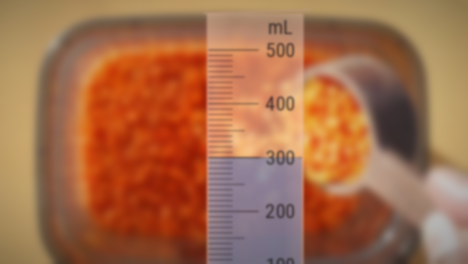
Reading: 300 mL
